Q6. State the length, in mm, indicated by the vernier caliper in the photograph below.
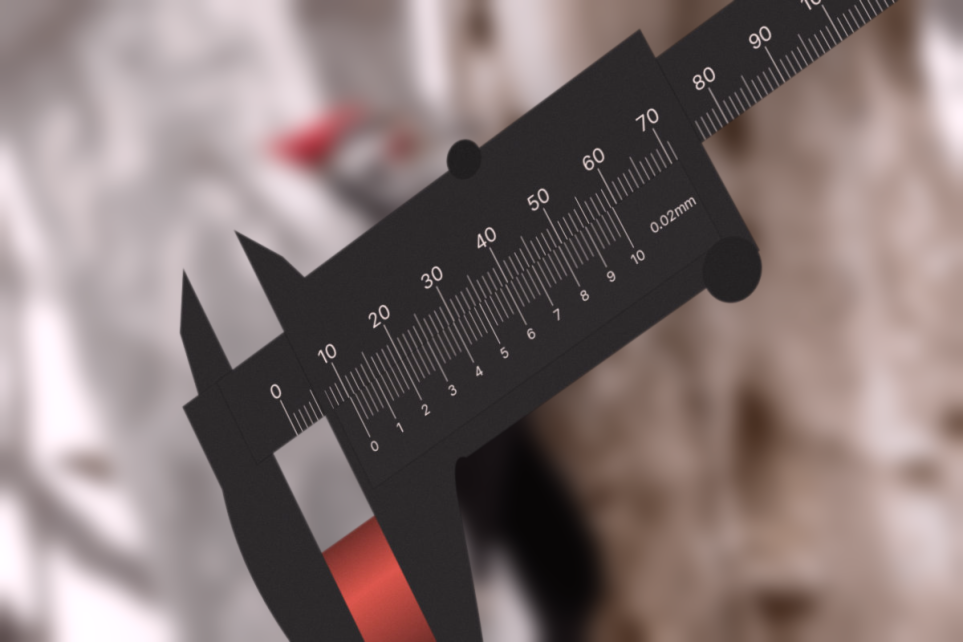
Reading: 10.2 mm
